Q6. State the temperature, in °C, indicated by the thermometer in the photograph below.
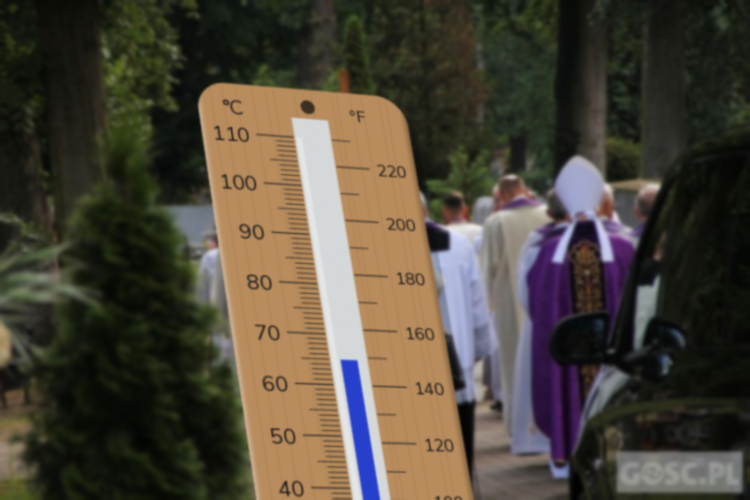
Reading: 65 °C
